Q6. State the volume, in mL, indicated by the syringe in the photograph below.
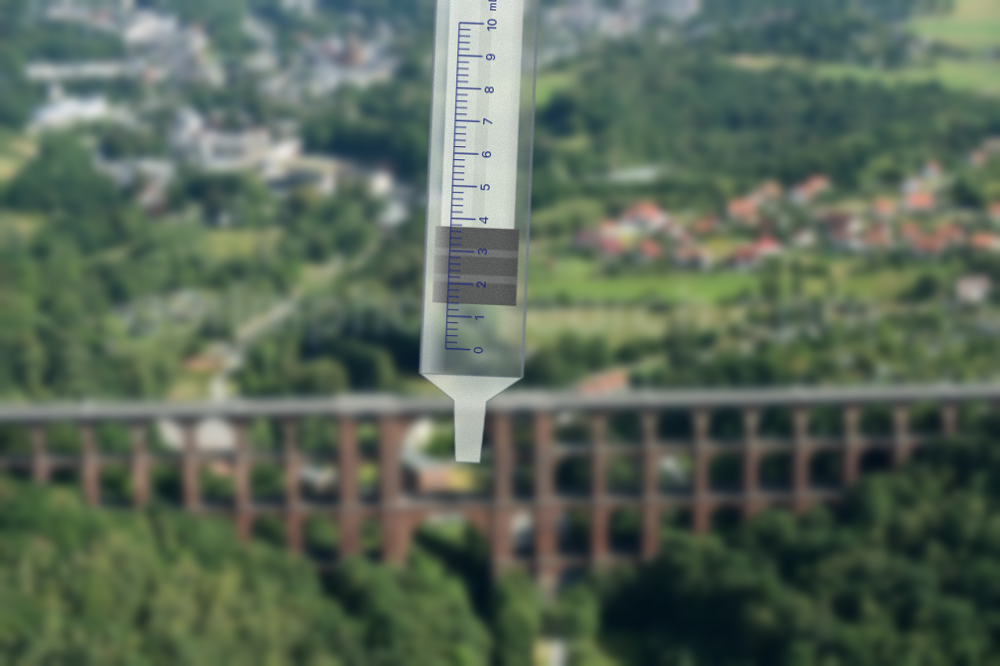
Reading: 1.4 mL
